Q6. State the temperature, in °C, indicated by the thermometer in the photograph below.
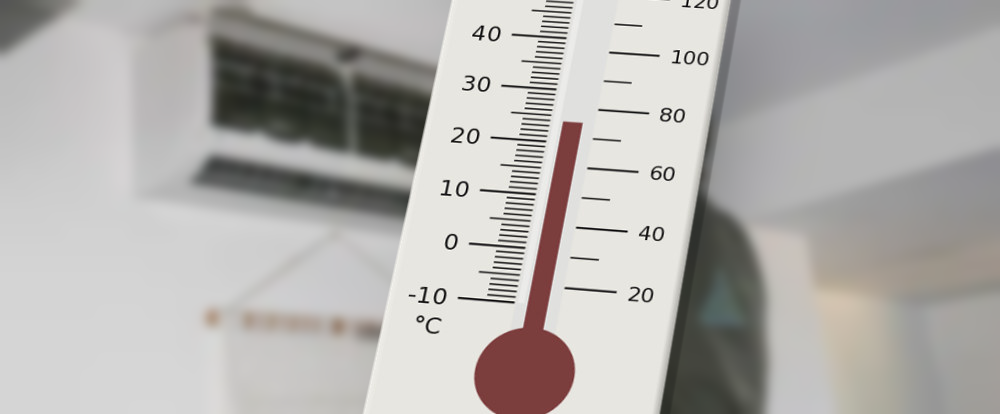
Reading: 24 °C
